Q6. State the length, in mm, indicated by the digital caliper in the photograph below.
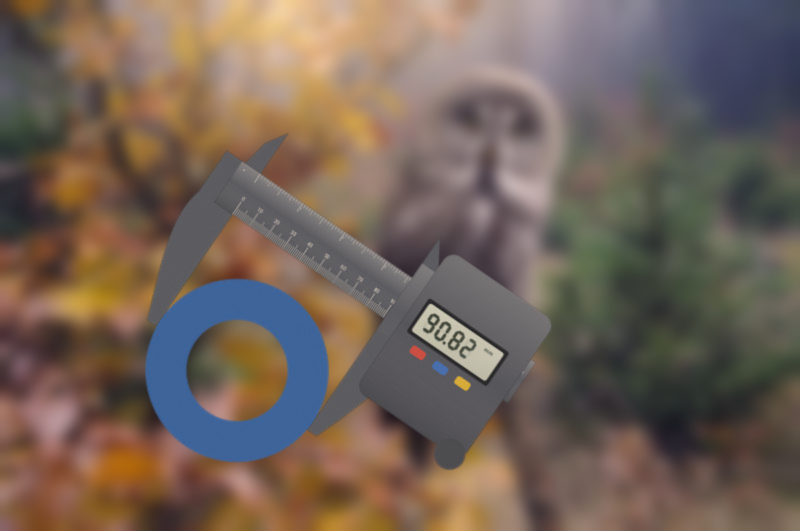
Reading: 90.82 mm
